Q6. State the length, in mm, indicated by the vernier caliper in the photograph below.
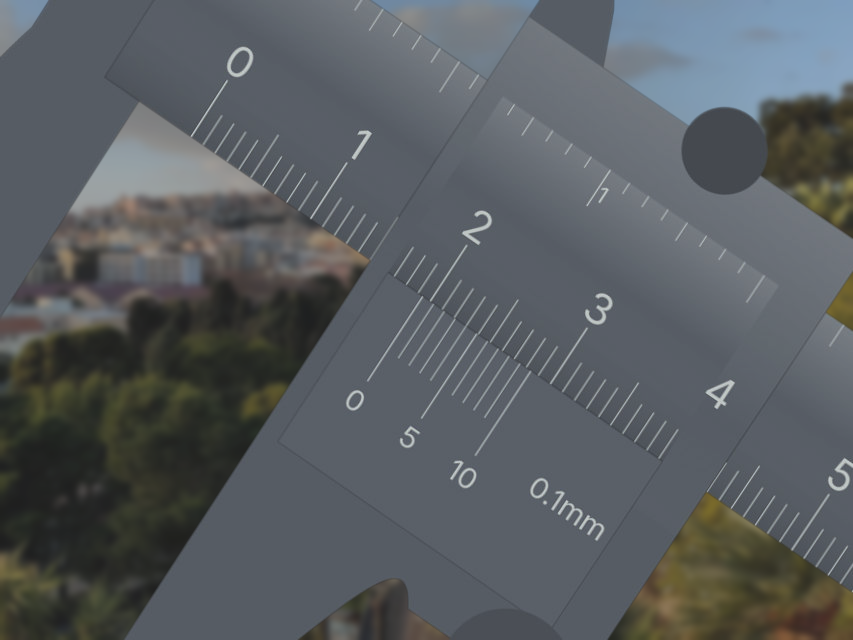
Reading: 19.4 mm
